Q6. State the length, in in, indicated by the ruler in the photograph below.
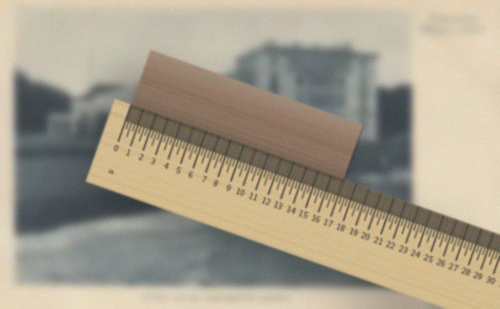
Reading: 17 in
